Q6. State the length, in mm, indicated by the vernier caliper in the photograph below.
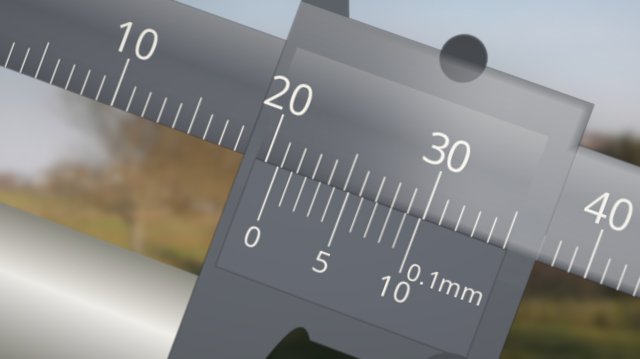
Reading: 20.8 mm
